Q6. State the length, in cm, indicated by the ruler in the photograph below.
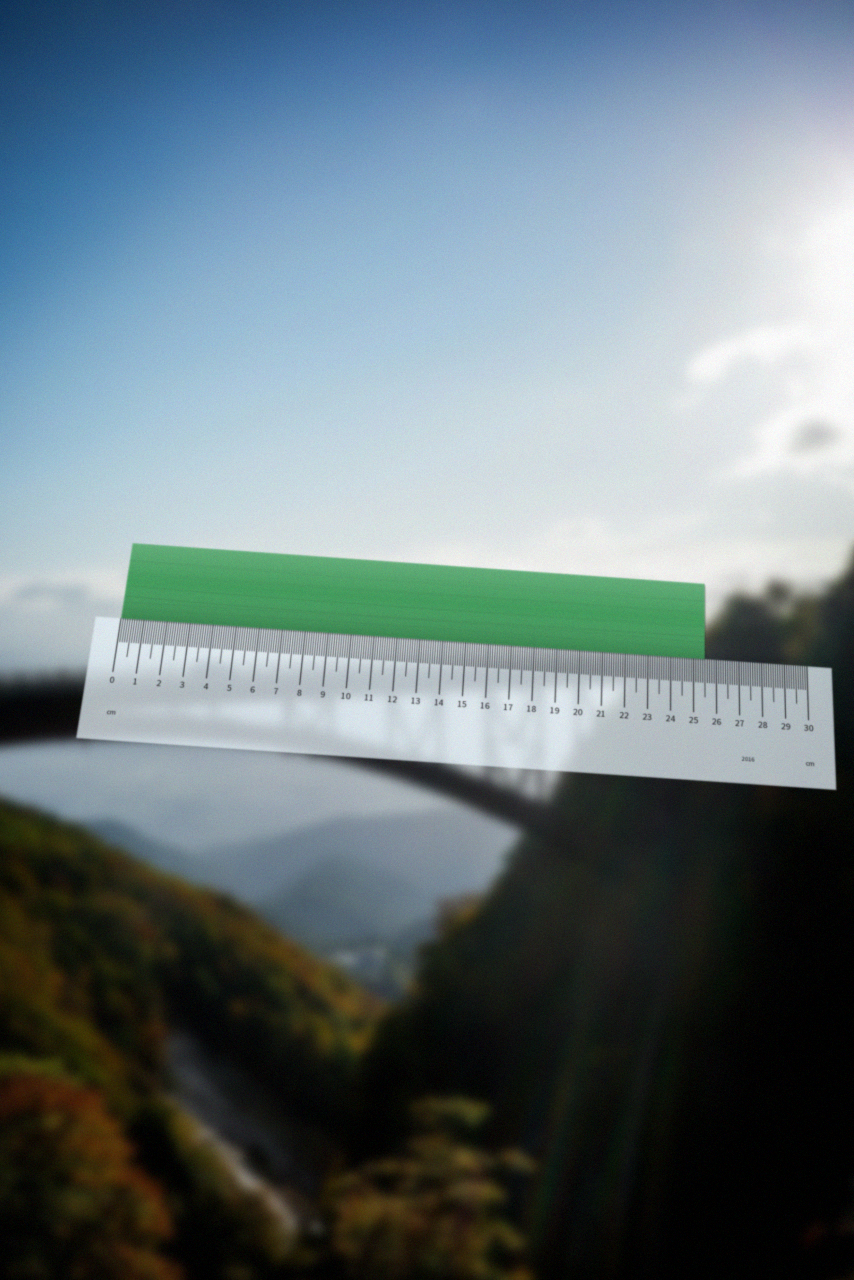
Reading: 25.5 cm
